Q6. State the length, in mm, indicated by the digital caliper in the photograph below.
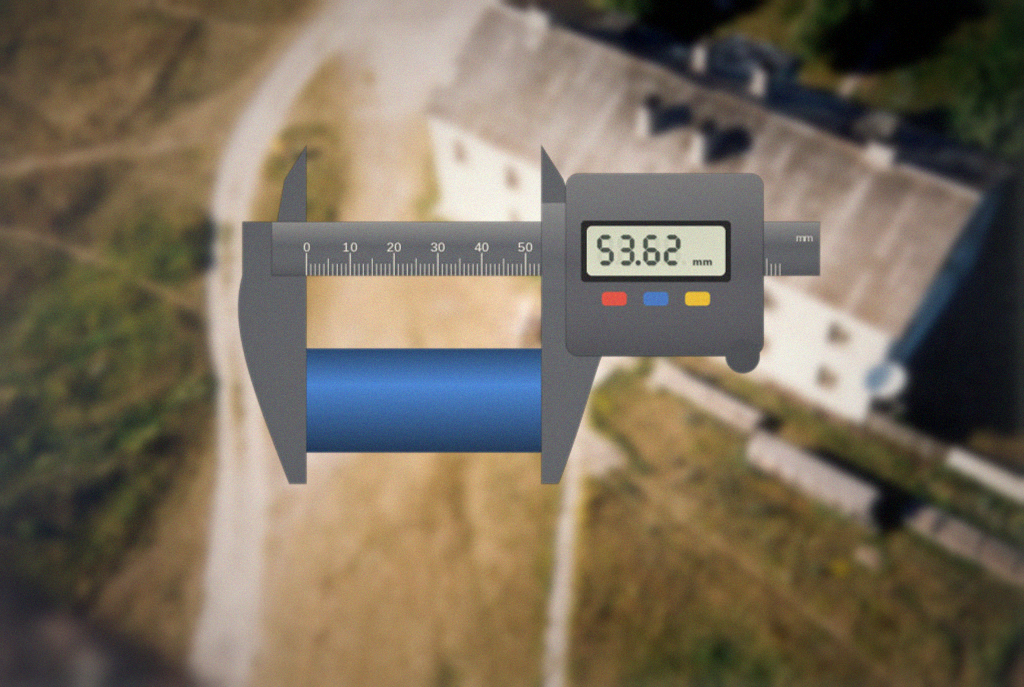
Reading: 53.62 mm
